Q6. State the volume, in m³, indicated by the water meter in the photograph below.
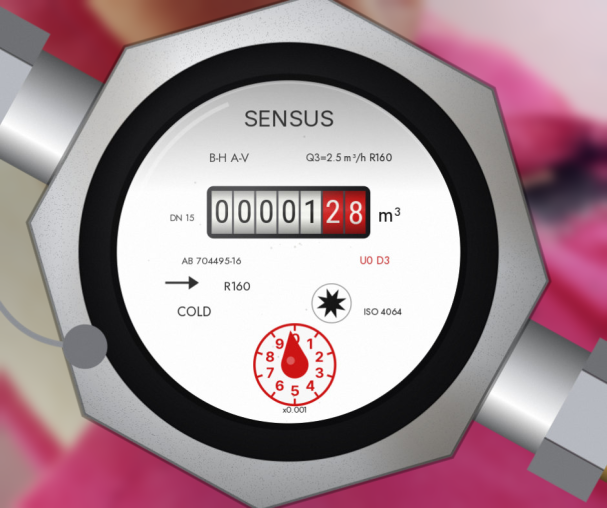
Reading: 1.279 m³
